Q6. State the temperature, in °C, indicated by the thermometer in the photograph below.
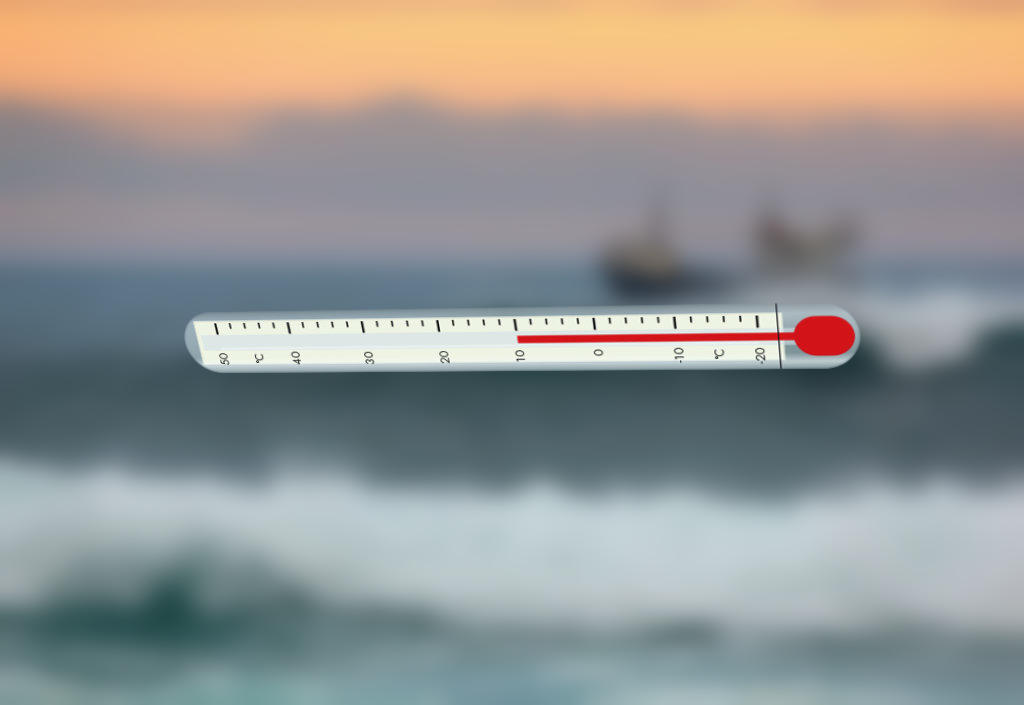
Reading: 10 °C
